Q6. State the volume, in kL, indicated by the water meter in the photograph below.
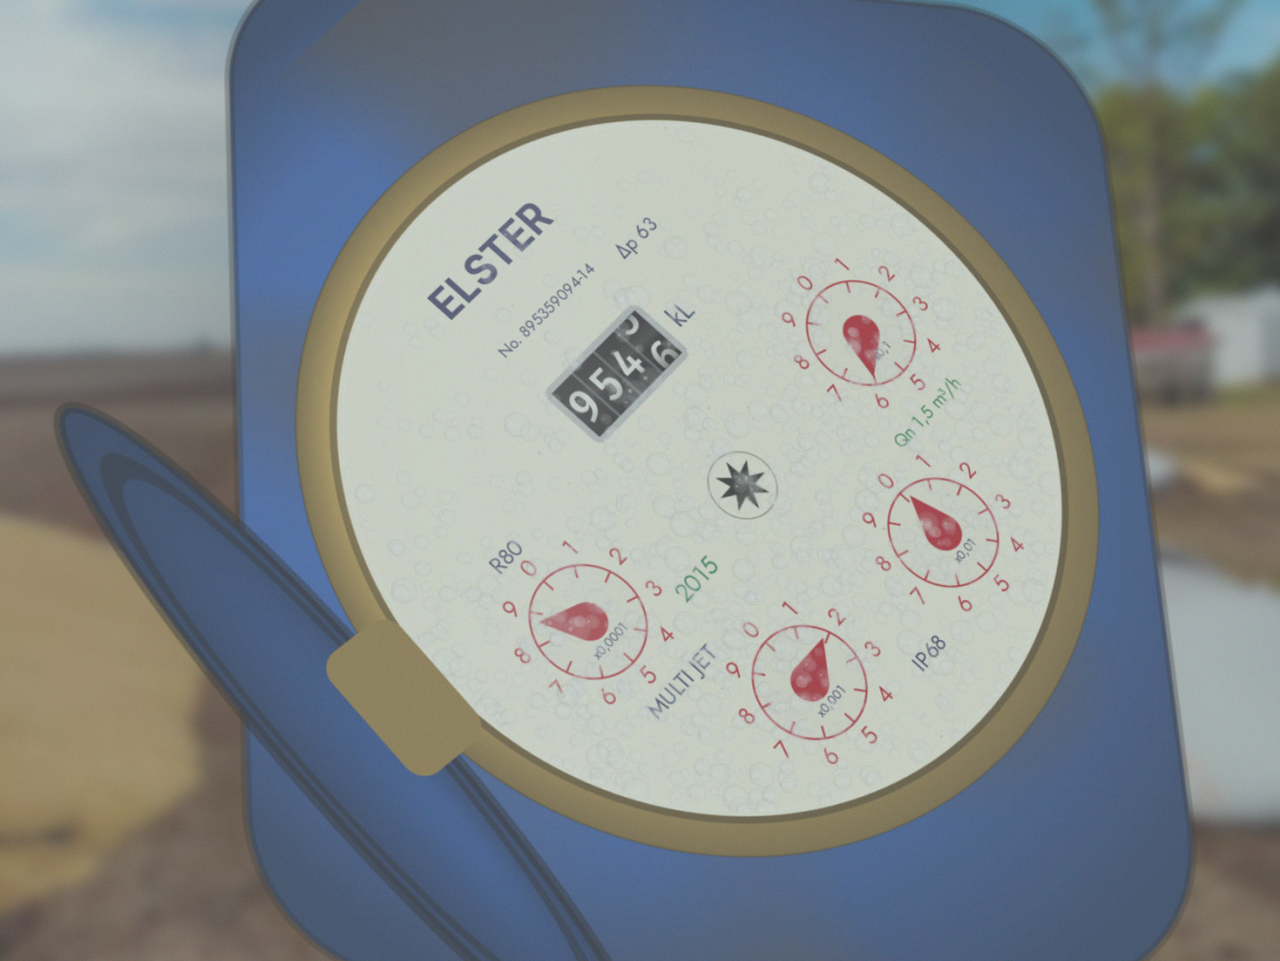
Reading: 9545.6018 kL
